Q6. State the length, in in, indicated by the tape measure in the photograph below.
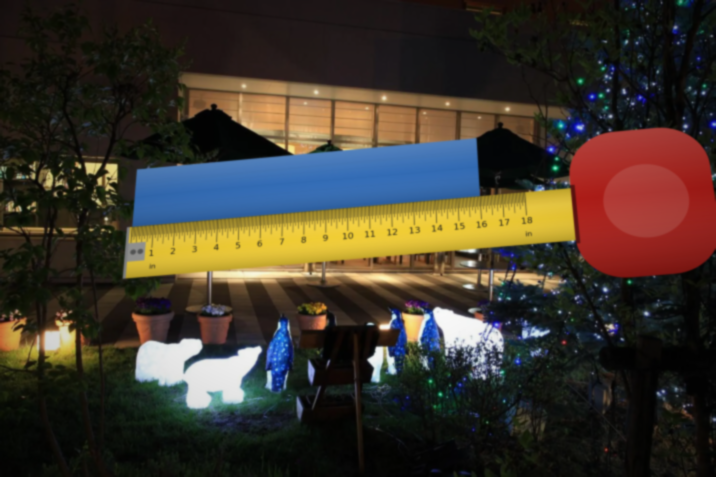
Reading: 16 in
